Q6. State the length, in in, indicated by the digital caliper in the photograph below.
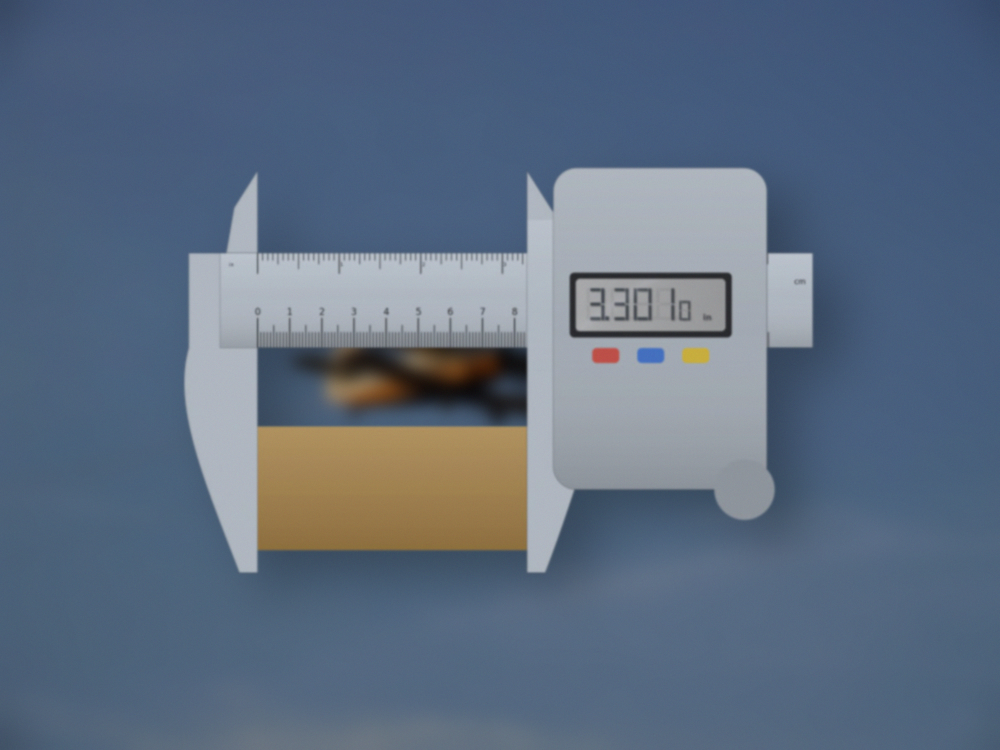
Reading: 3.3010 in
